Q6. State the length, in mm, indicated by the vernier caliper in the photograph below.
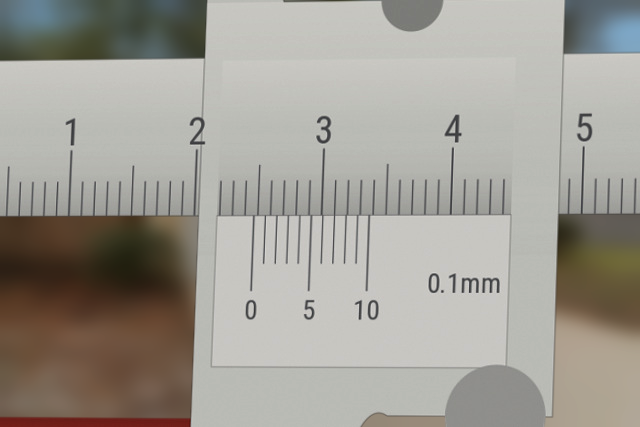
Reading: 24.7 mm
